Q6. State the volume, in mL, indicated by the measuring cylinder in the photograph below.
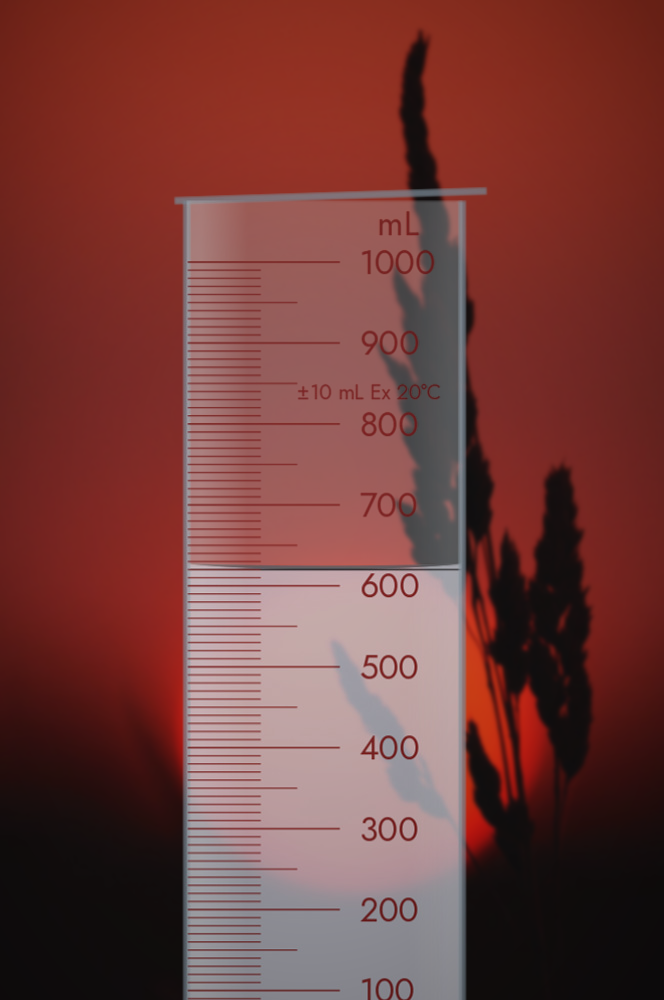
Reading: 620 mL
